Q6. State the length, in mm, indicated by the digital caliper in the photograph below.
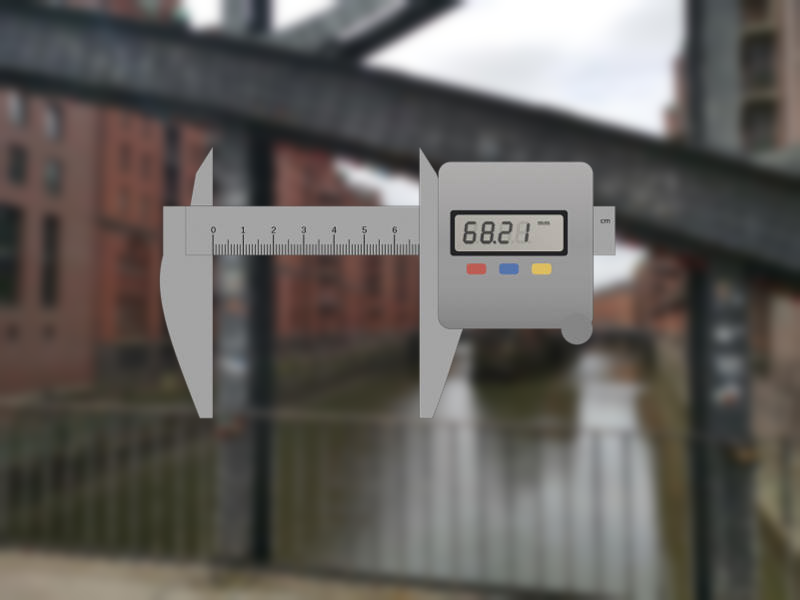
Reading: 68.21 mm
